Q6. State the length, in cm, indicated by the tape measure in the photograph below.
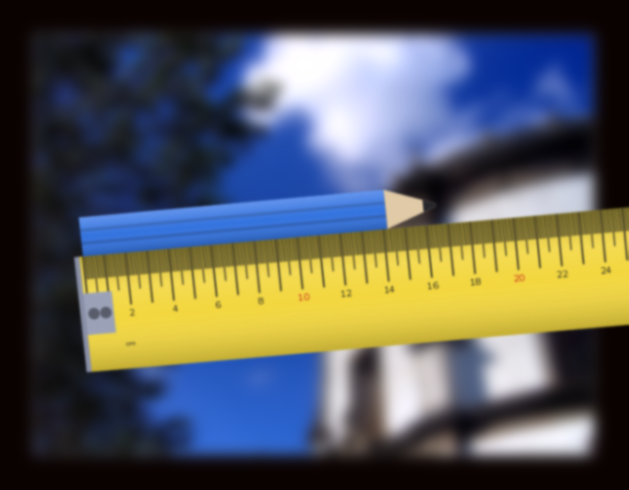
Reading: 16.5 cm
